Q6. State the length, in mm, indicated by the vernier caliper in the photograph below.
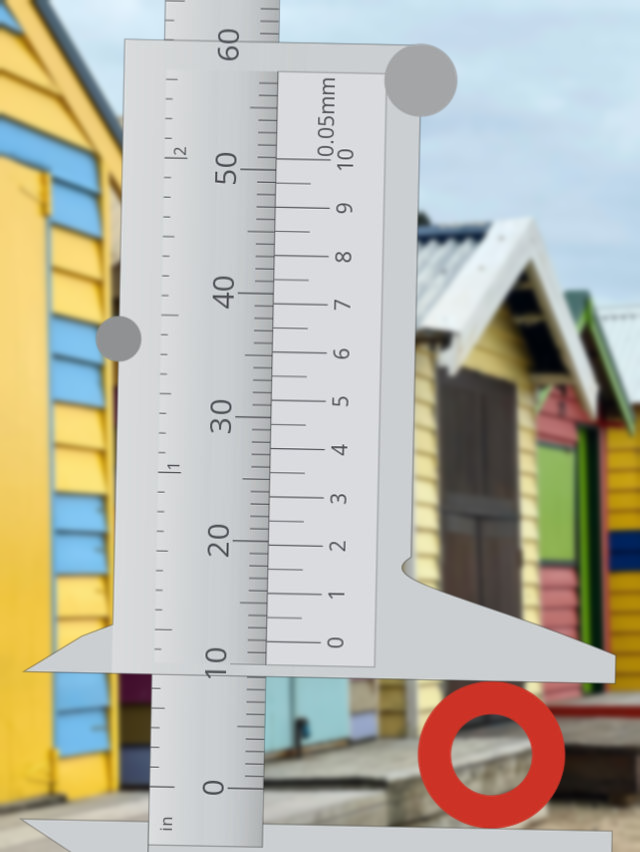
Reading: 11.9 mm
